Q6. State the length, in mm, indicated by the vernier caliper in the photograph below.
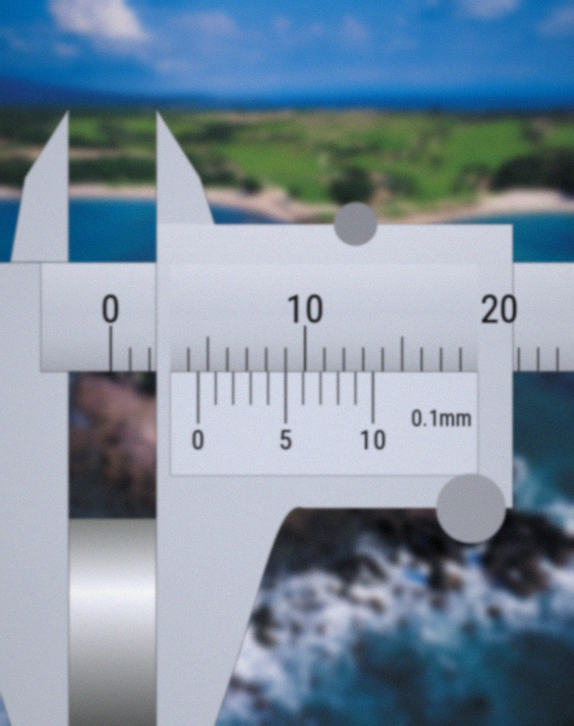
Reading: 4.5 mm
